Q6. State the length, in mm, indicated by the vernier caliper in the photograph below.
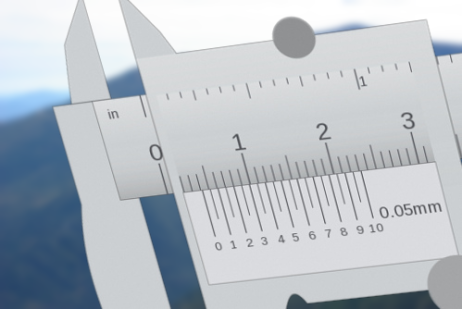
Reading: 4.2 mm
